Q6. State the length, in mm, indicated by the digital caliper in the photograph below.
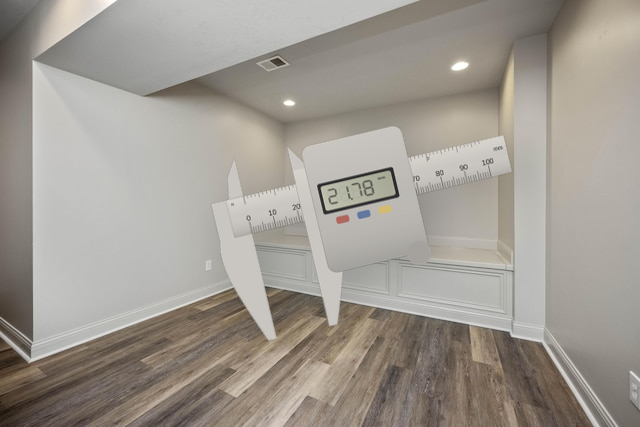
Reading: 21.78 mm
